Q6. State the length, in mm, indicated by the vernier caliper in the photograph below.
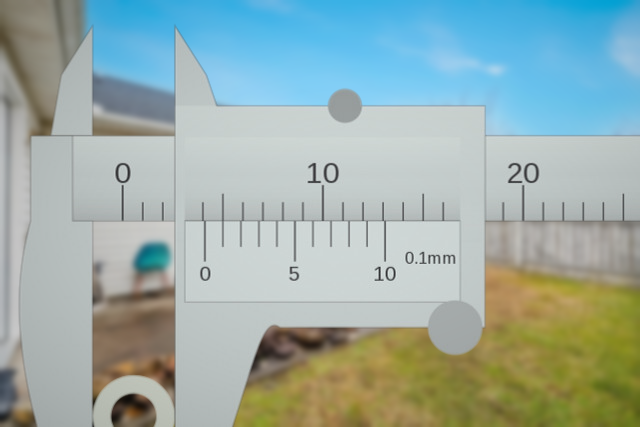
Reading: 4.1 mm
